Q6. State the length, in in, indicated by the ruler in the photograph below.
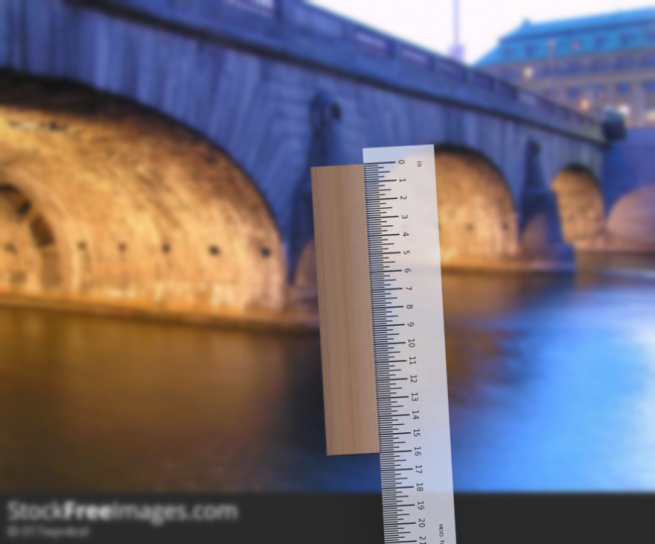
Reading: 16 in
